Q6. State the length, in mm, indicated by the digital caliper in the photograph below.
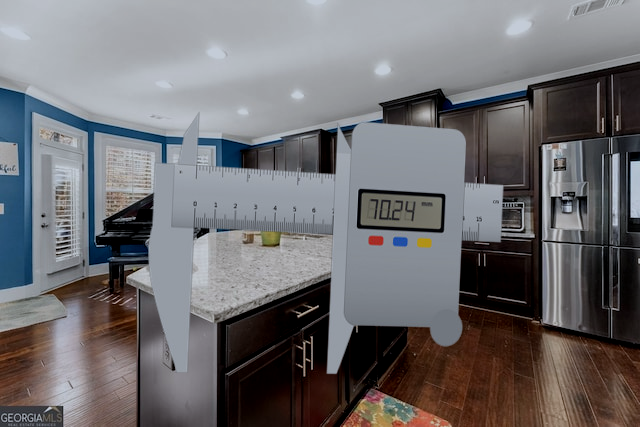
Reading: 70.24 mm
